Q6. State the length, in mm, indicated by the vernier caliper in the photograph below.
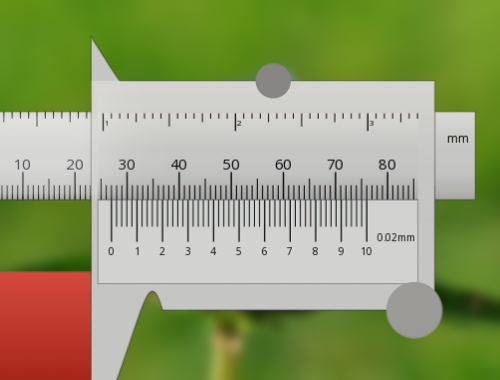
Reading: 27.0 mm
